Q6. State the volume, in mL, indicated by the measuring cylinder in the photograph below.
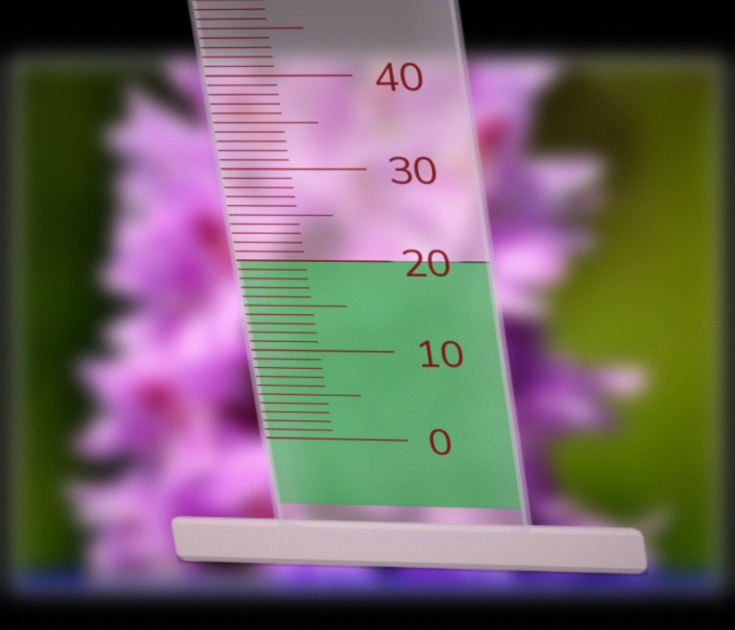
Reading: 20 mL
